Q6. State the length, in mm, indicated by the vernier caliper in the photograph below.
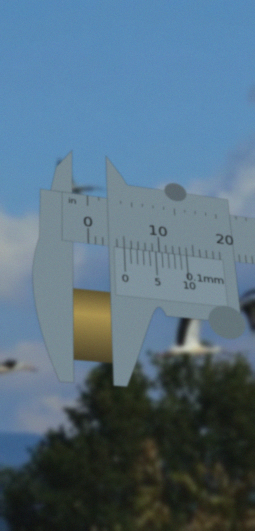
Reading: 5.0 mm
